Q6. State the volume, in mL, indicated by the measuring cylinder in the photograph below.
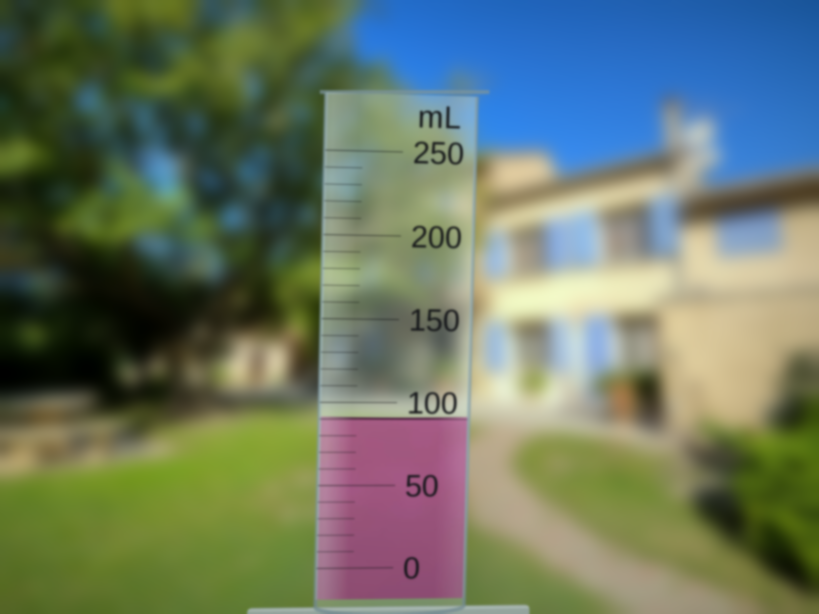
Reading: 90 mL
